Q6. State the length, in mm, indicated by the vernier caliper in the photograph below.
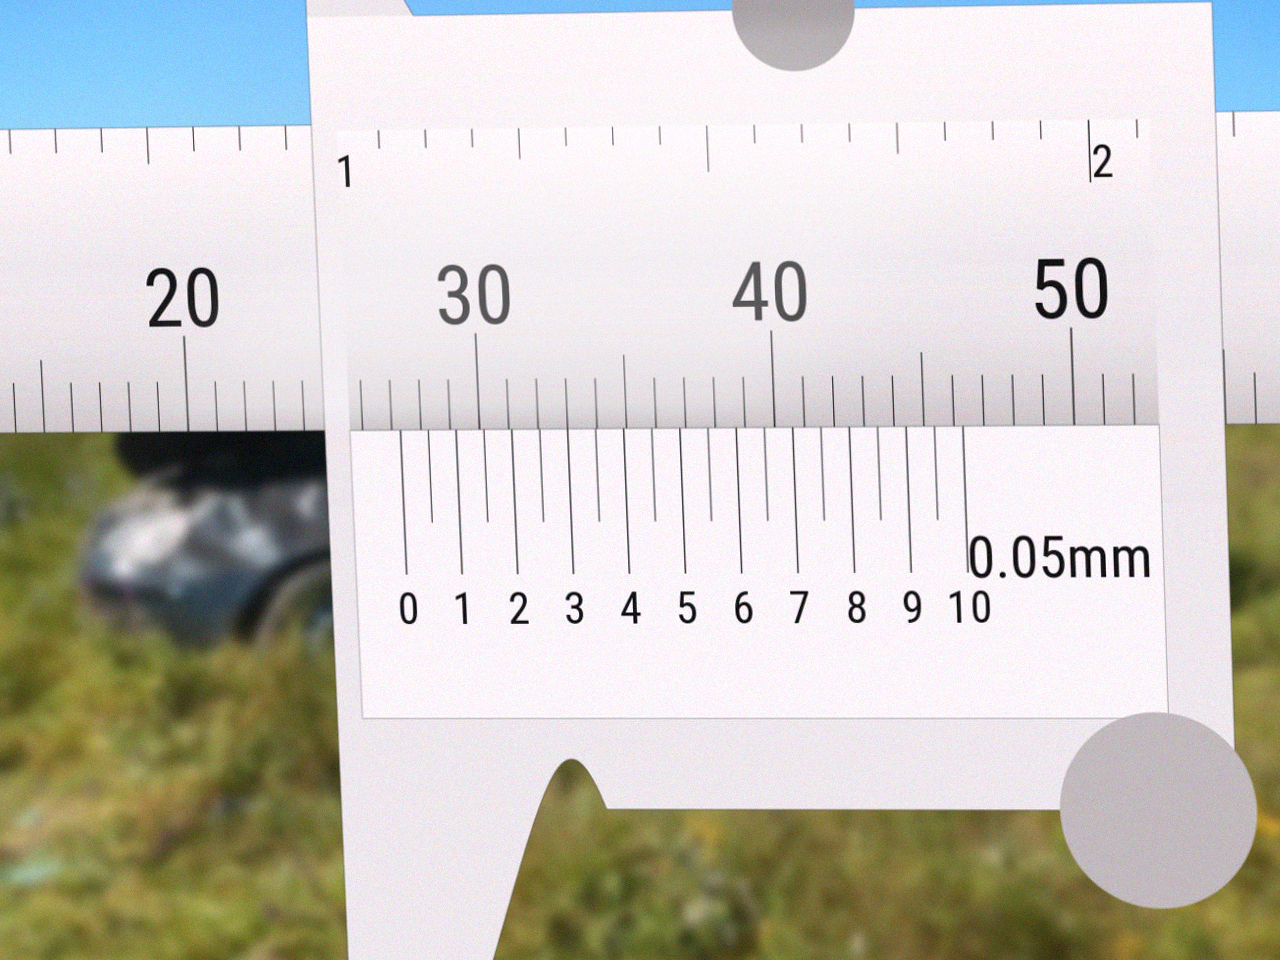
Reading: 27.30 mm
